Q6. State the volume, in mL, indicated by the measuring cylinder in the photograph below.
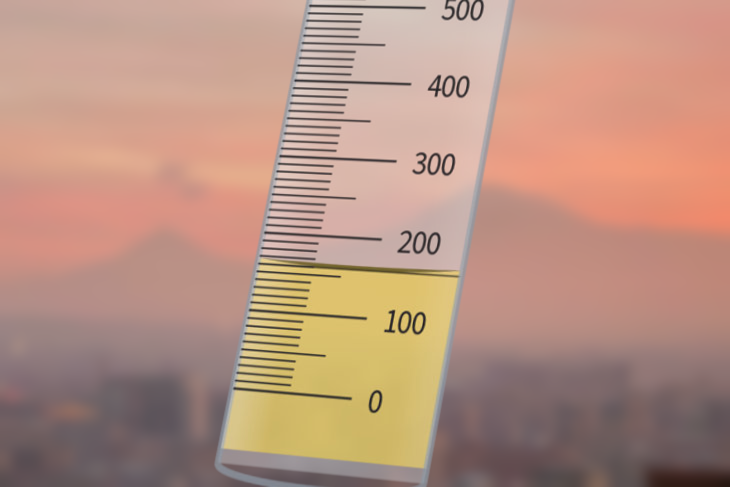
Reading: 160 mL
